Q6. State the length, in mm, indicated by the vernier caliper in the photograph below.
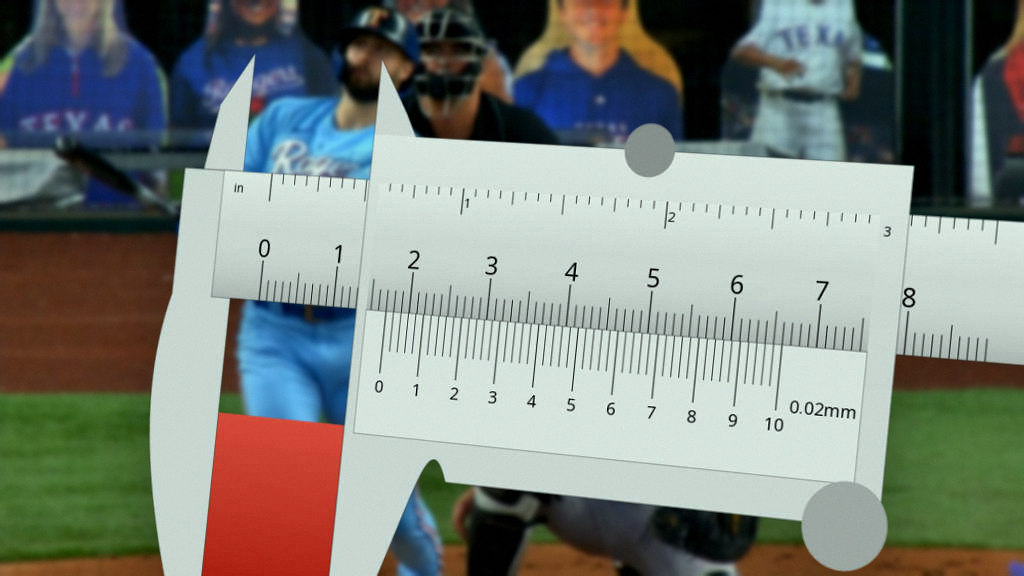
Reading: 17.0 mm
